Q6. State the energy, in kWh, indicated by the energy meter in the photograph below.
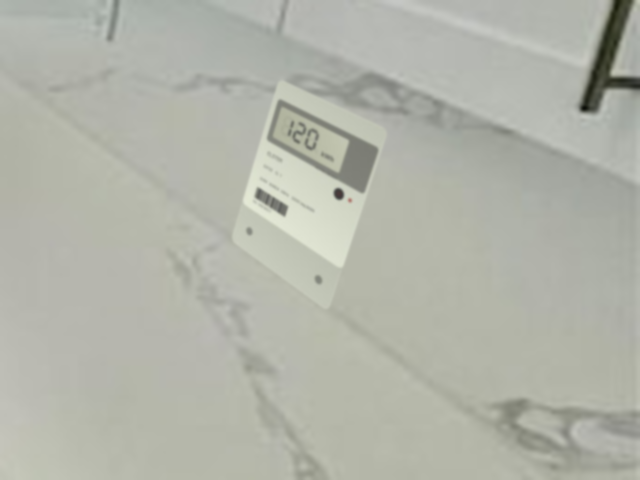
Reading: 120 kWh
